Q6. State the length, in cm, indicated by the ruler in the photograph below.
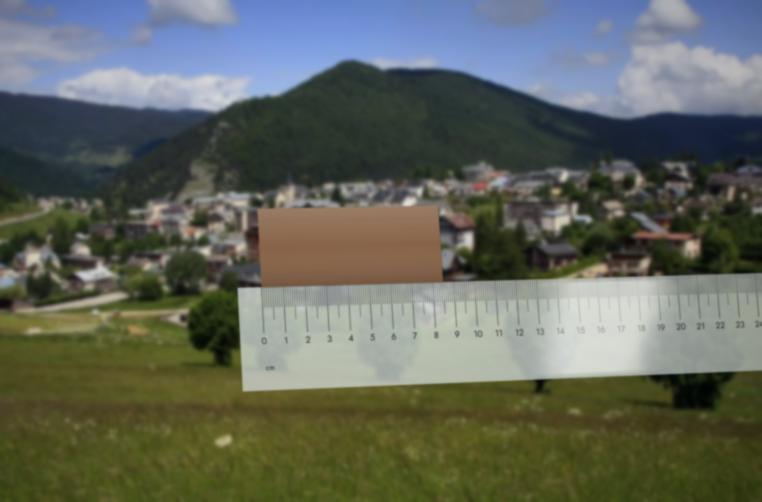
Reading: 8.5 cm
